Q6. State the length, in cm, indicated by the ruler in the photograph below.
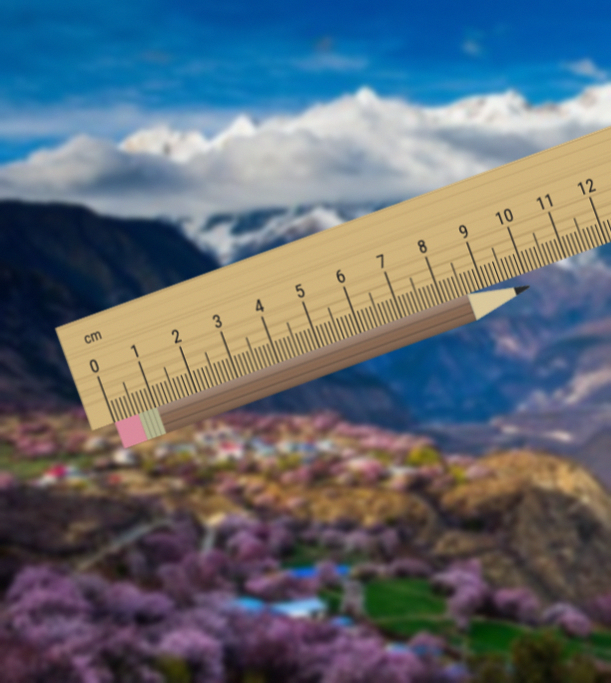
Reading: 10 cm
